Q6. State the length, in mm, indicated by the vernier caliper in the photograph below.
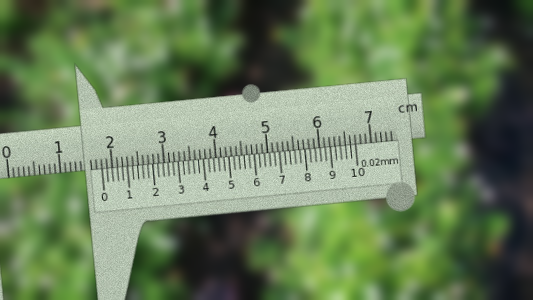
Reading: 18.0 mm
